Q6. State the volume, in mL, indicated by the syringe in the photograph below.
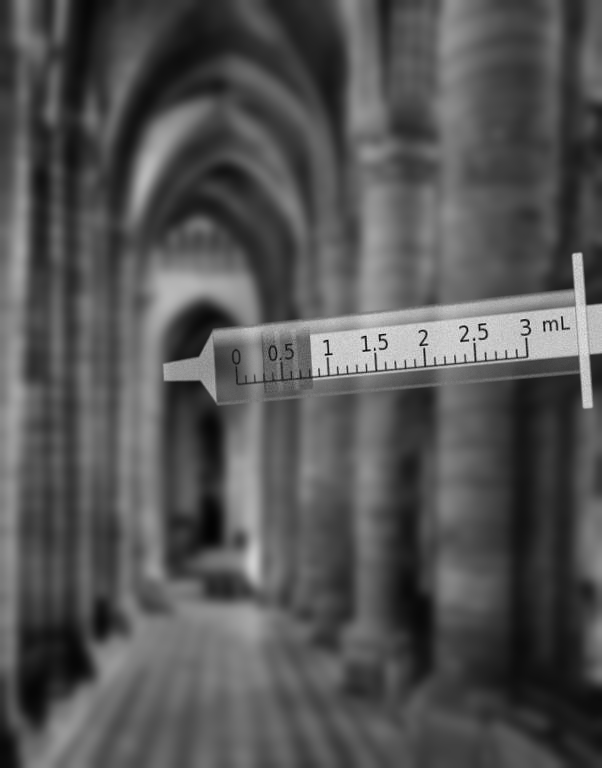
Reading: 0.3 mL
